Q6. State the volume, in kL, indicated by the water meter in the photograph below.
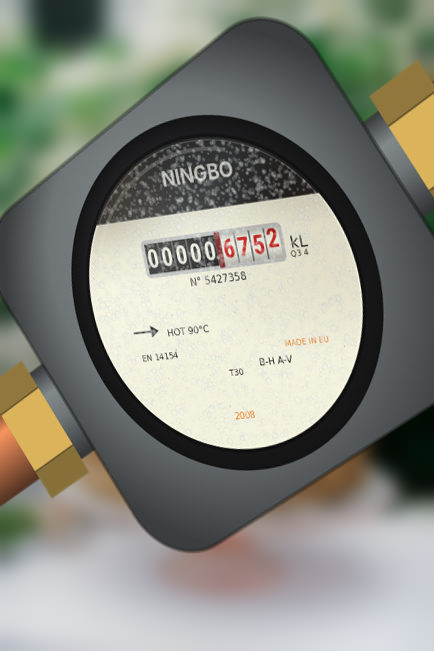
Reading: 0.6752 kL
